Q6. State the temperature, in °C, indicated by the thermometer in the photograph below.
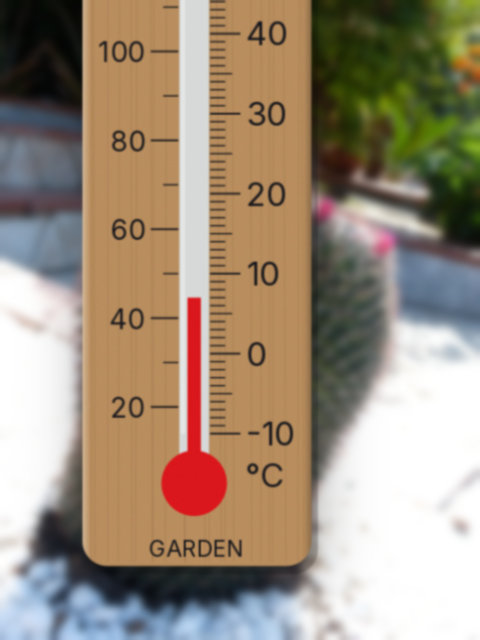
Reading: 7 °C
